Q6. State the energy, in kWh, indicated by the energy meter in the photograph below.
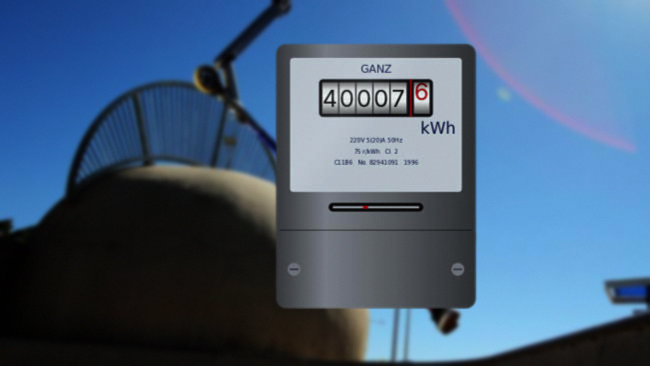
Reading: 40007.6 kWh
